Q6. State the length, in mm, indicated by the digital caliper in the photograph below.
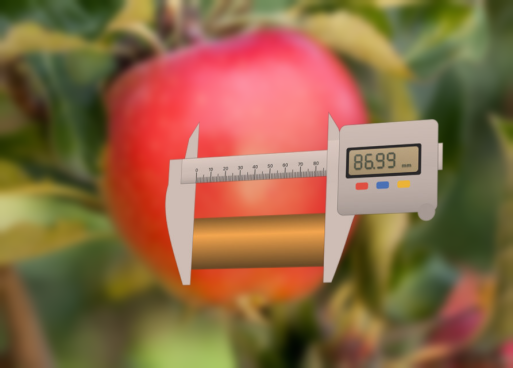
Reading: 86.99 mm
